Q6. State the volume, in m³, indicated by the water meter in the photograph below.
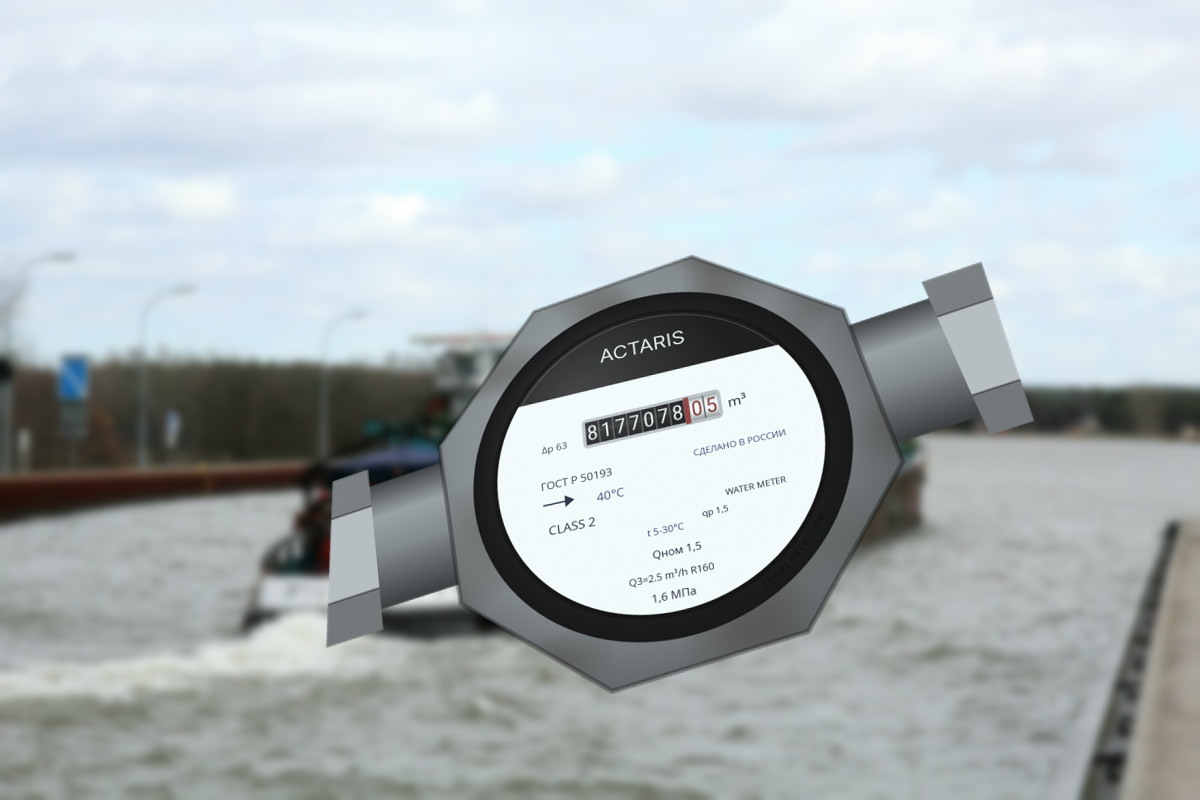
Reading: 8177078.05 m³
